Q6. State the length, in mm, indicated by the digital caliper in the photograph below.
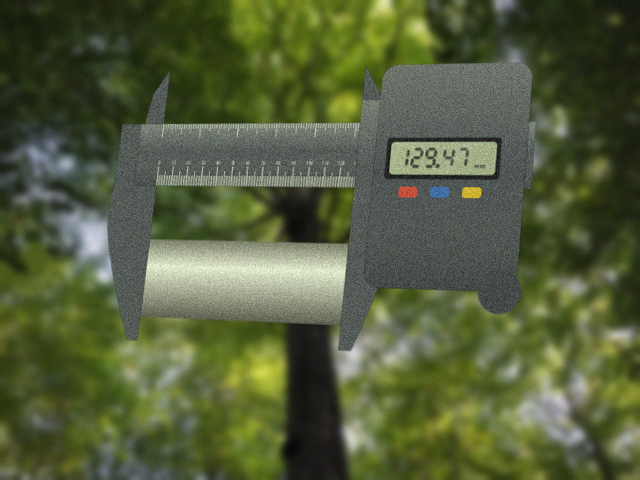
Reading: 129.47 mm
